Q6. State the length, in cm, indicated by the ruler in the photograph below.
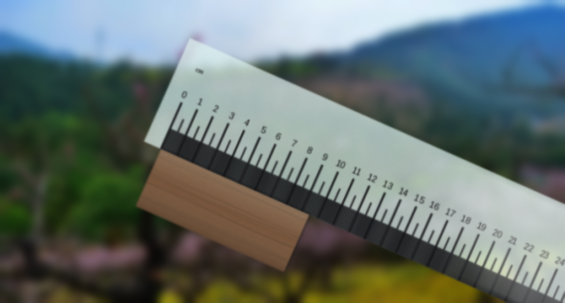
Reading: 9.5 cm
